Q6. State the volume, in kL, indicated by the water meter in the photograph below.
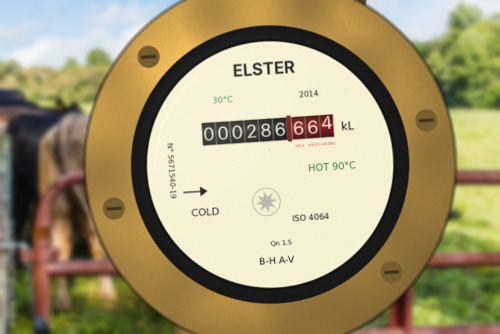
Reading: 286.664 kL
